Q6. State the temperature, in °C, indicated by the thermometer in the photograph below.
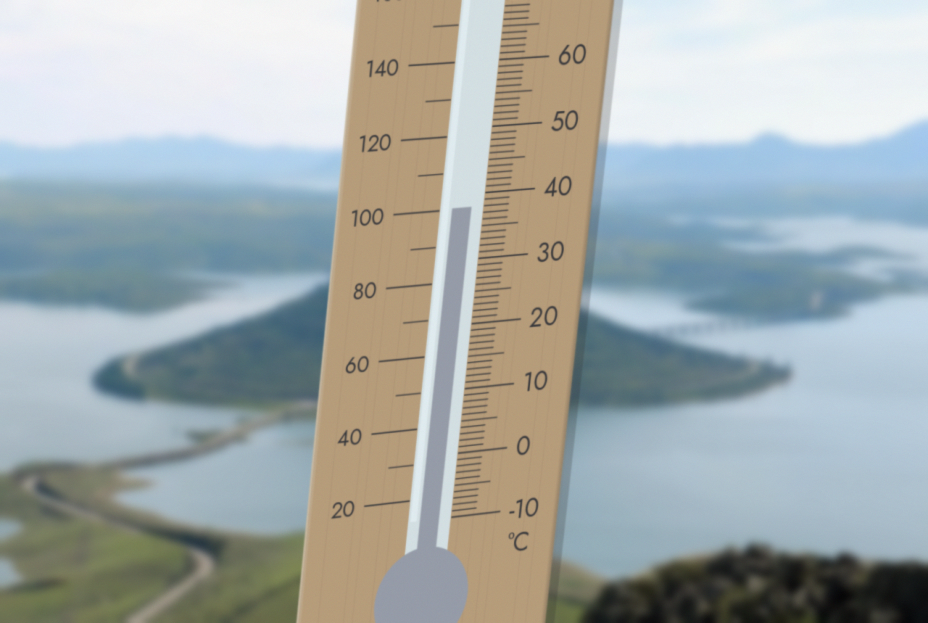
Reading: 38 °C
